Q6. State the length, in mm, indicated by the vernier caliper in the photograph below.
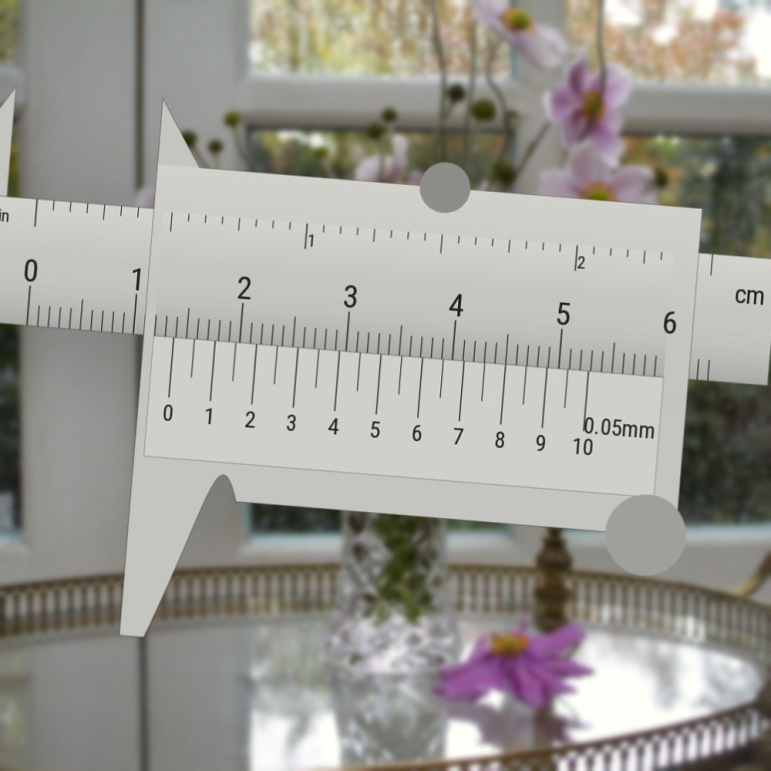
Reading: 13.8 mm
